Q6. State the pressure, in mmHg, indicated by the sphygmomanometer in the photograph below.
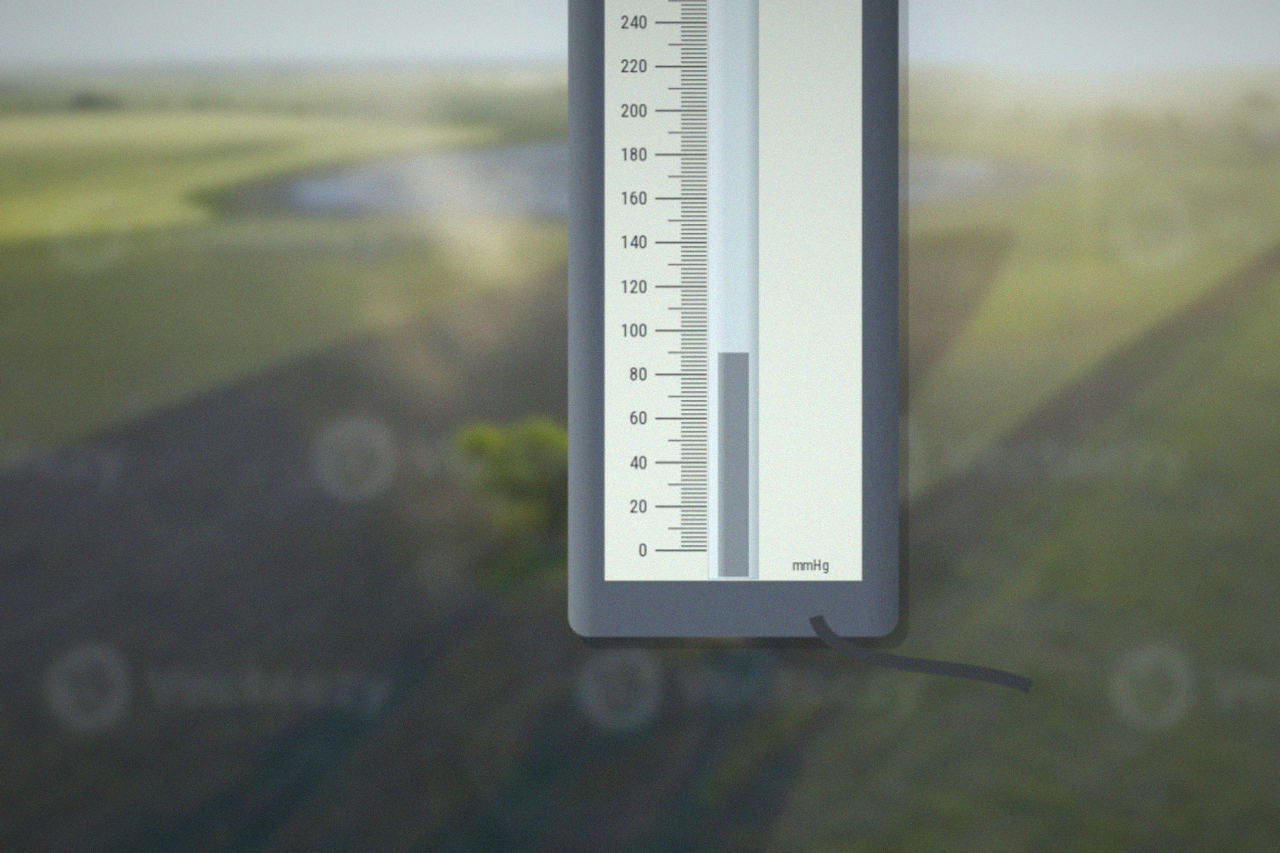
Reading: 90 mmHg
